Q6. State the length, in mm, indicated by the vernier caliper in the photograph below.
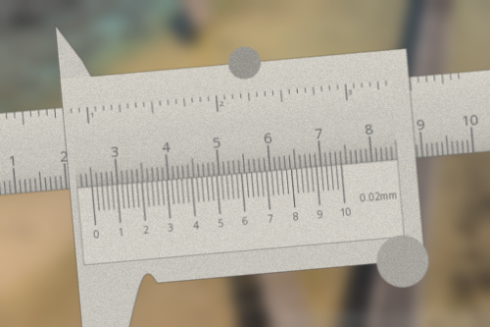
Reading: 25.0 mm
